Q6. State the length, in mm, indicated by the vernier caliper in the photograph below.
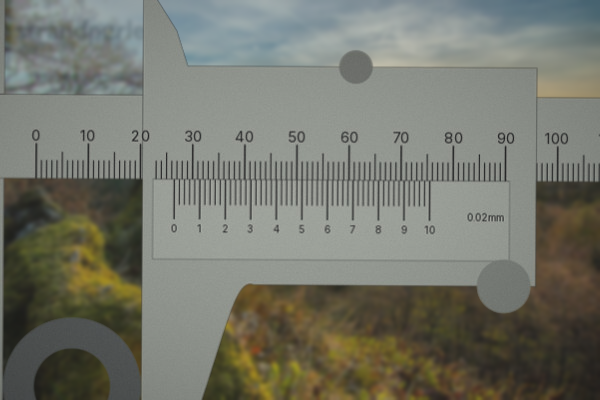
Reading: 26.5 mm
